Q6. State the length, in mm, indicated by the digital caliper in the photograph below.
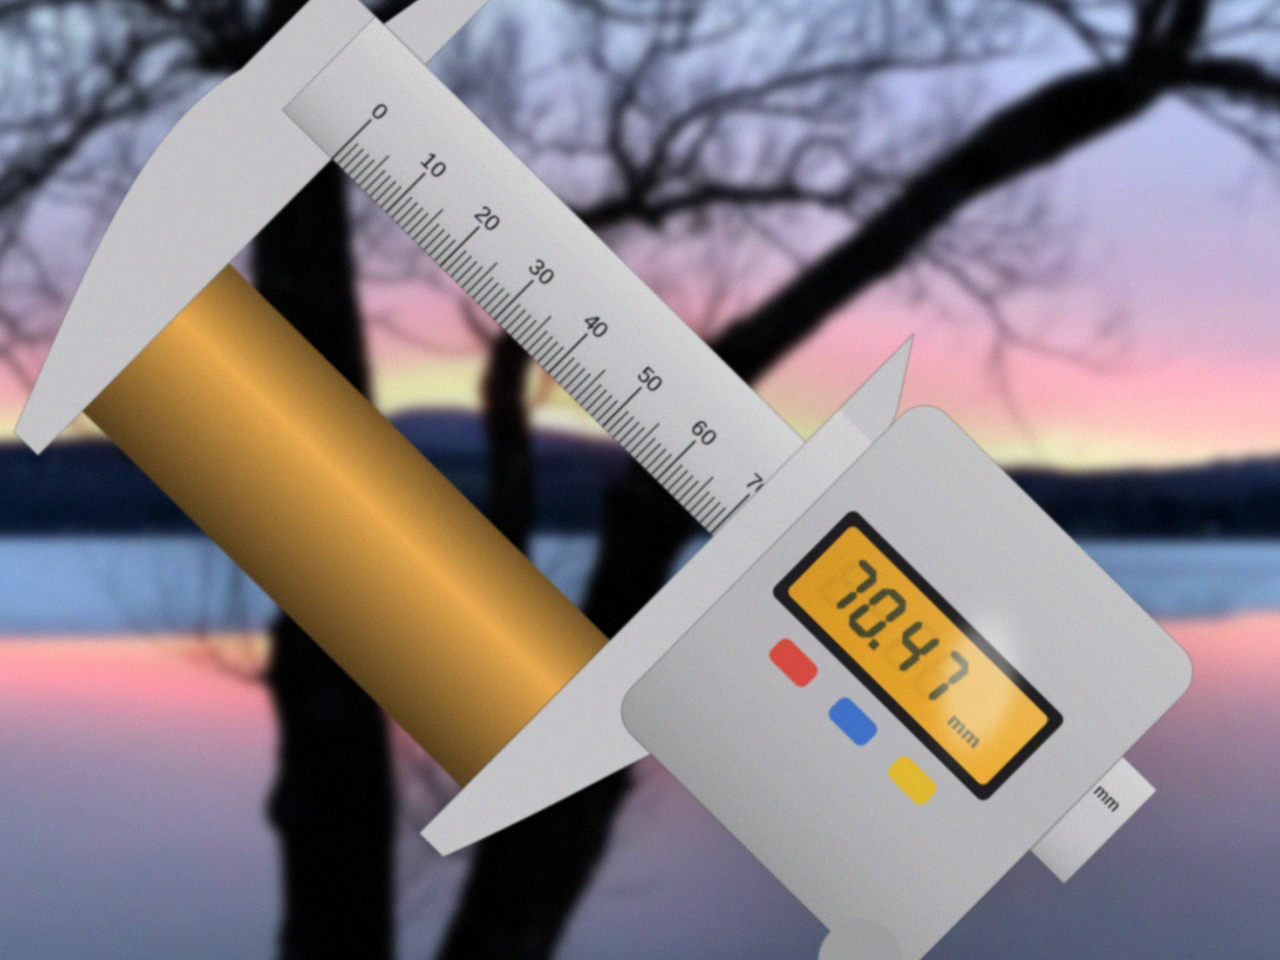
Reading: 70.47 mm
